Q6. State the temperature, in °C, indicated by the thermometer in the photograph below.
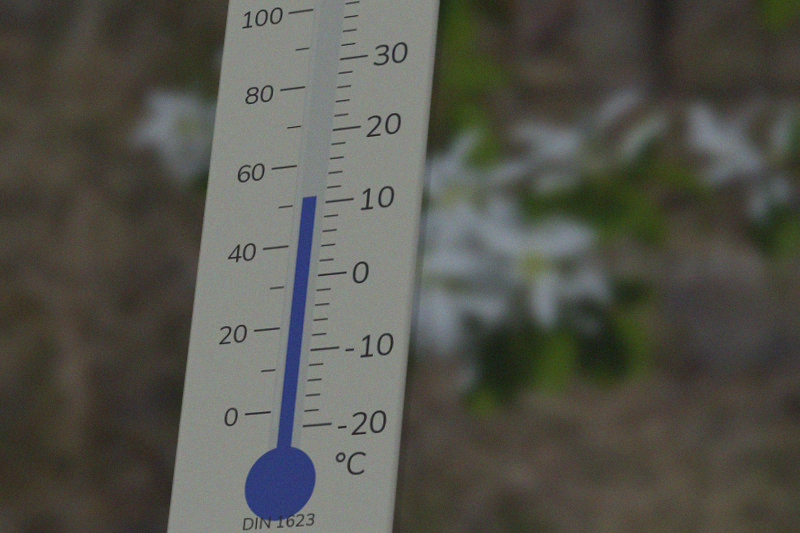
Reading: 11 °C
